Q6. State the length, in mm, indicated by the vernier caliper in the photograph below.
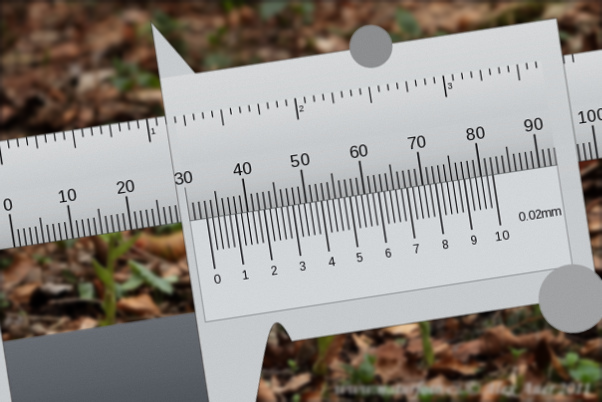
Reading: 33.0 mm
